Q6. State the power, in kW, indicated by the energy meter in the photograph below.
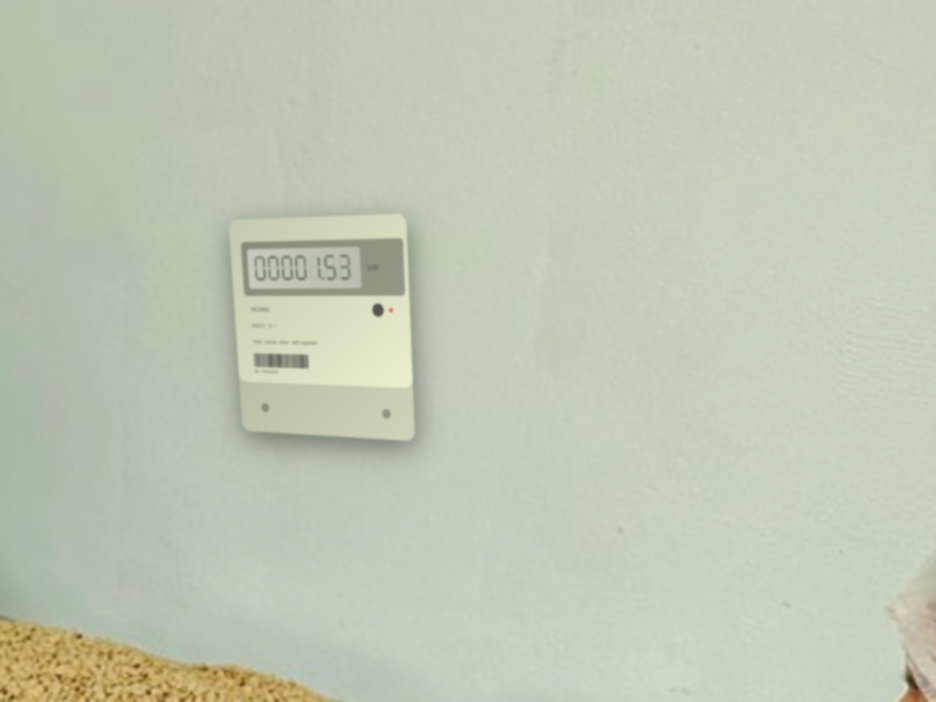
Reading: 1.53 kW
